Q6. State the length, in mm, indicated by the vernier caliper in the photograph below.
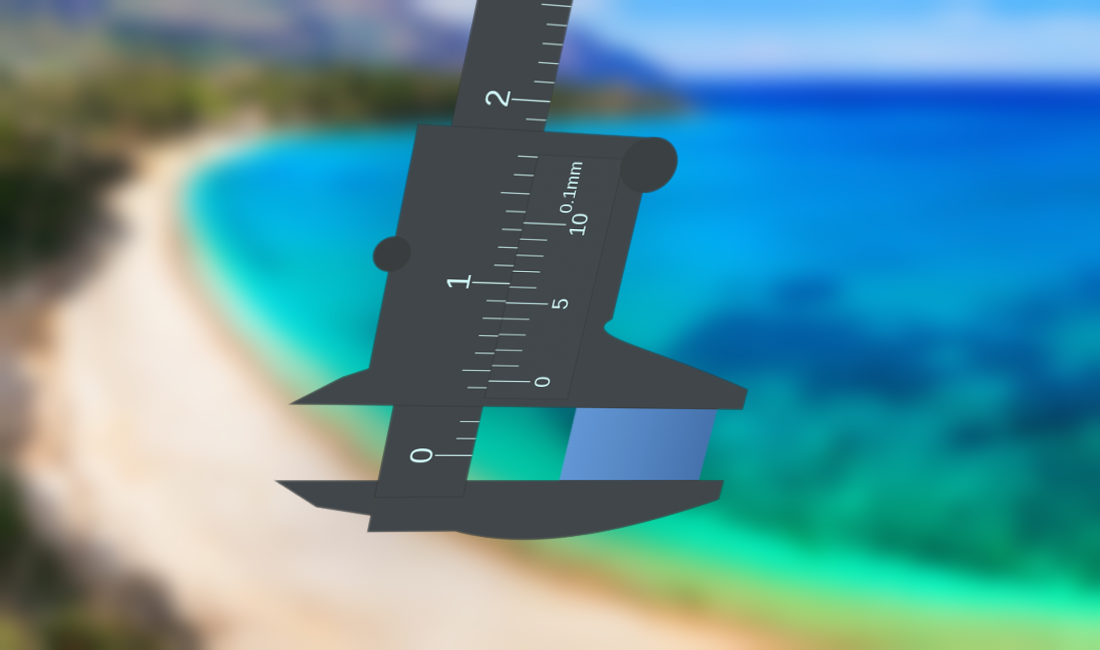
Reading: 4.4 mm
